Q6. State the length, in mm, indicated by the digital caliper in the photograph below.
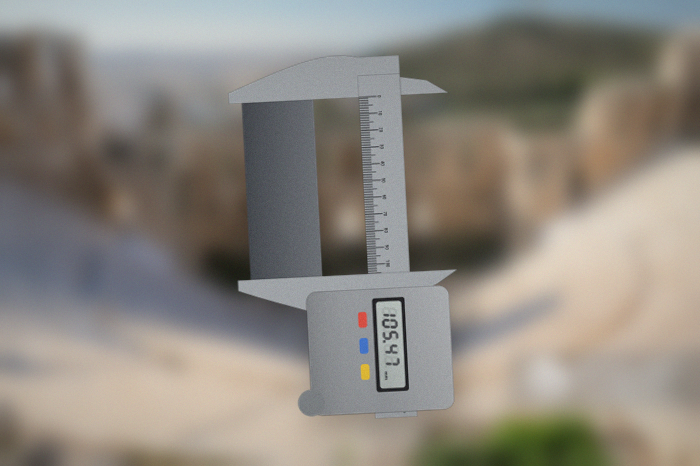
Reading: 105.47 mm
